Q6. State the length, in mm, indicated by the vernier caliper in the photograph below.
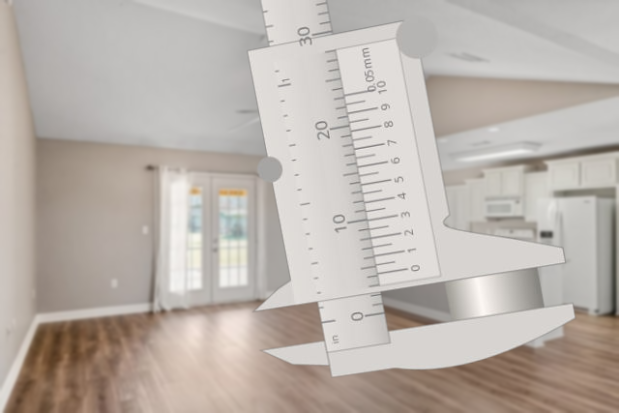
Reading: 4.2 mm
